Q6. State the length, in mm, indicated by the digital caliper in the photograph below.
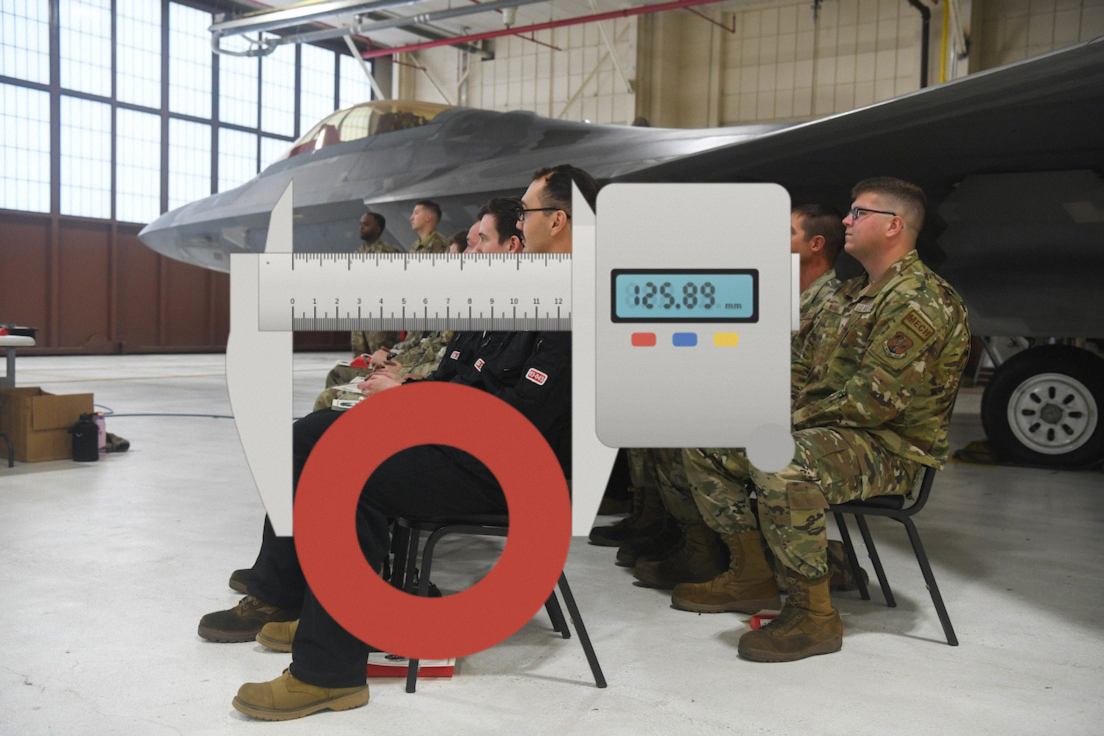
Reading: 125.89 mm
